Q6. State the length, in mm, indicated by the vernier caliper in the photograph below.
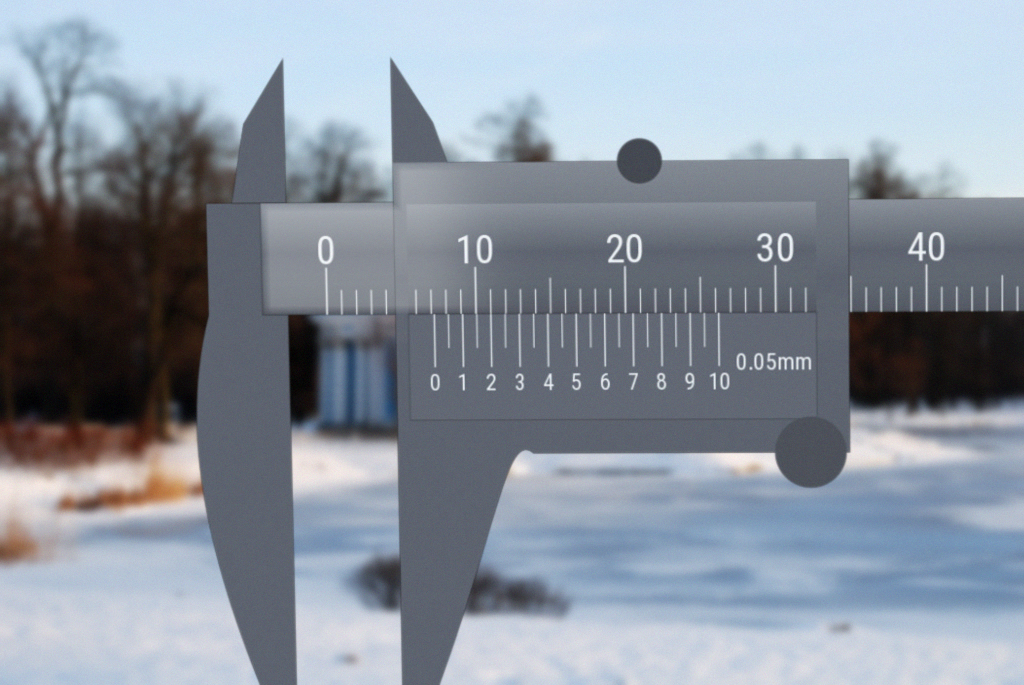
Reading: 7.2 mm
